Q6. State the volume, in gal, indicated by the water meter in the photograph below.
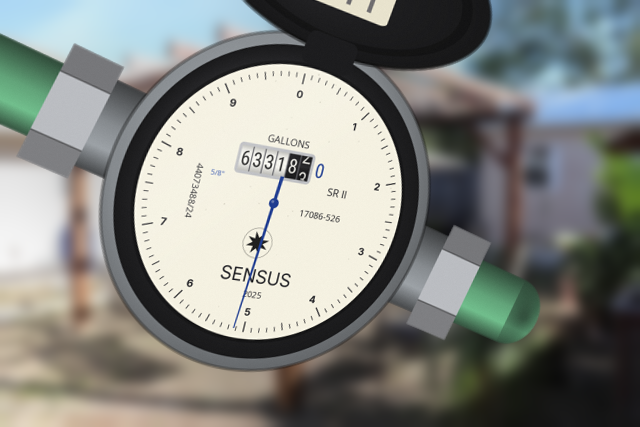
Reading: 6331825.1 gal
